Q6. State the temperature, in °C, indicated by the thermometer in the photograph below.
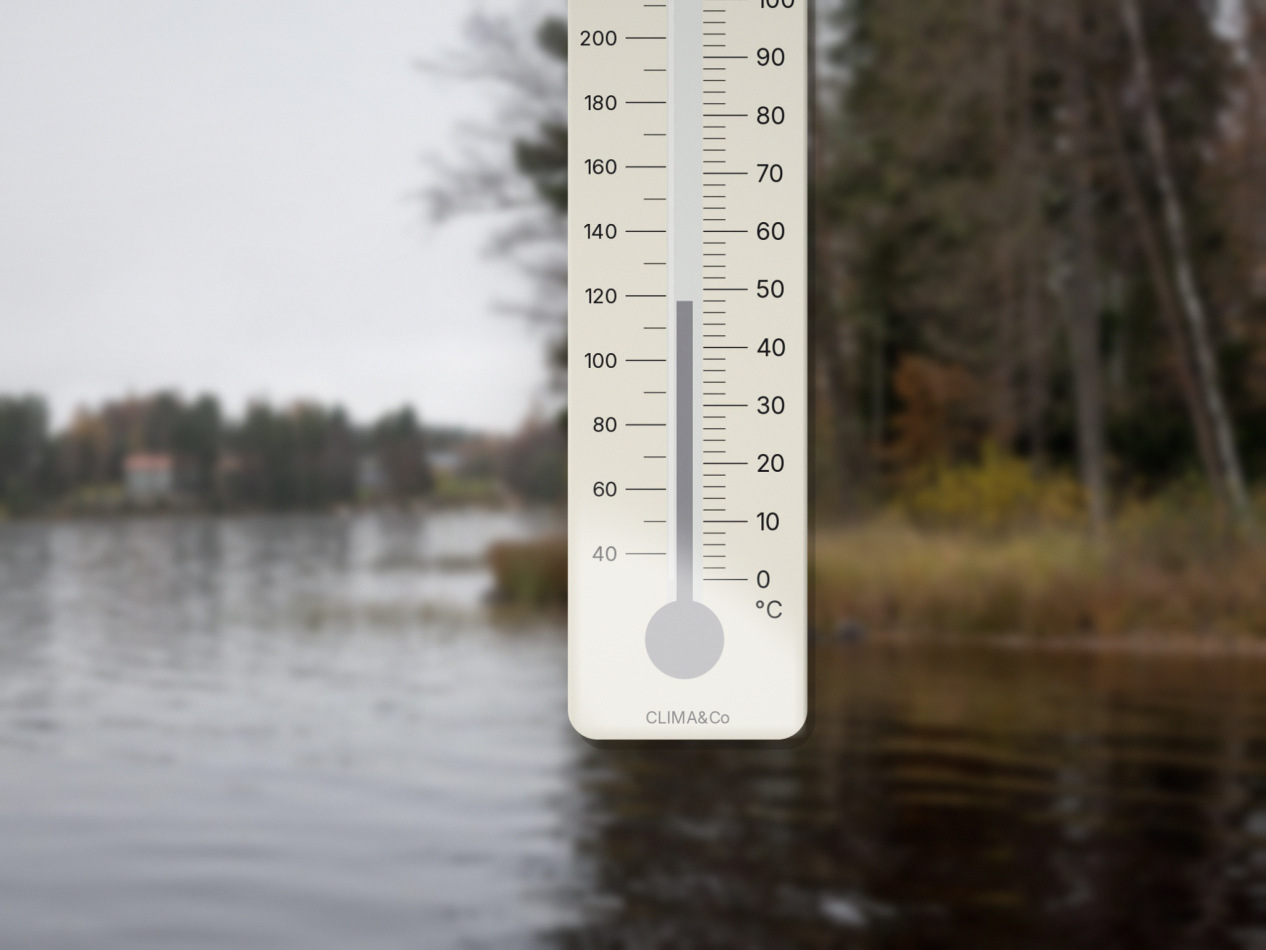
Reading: 48 °C
